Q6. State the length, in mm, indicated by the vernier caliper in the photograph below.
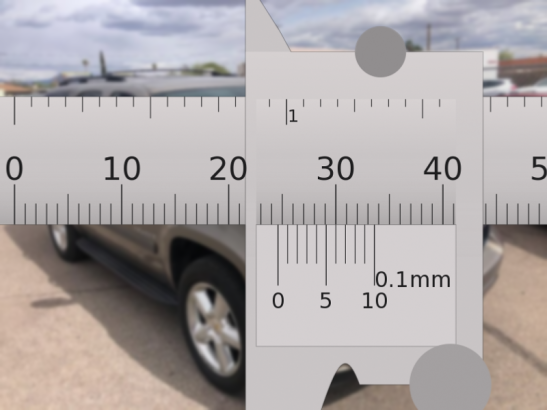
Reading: 24.6 mm
